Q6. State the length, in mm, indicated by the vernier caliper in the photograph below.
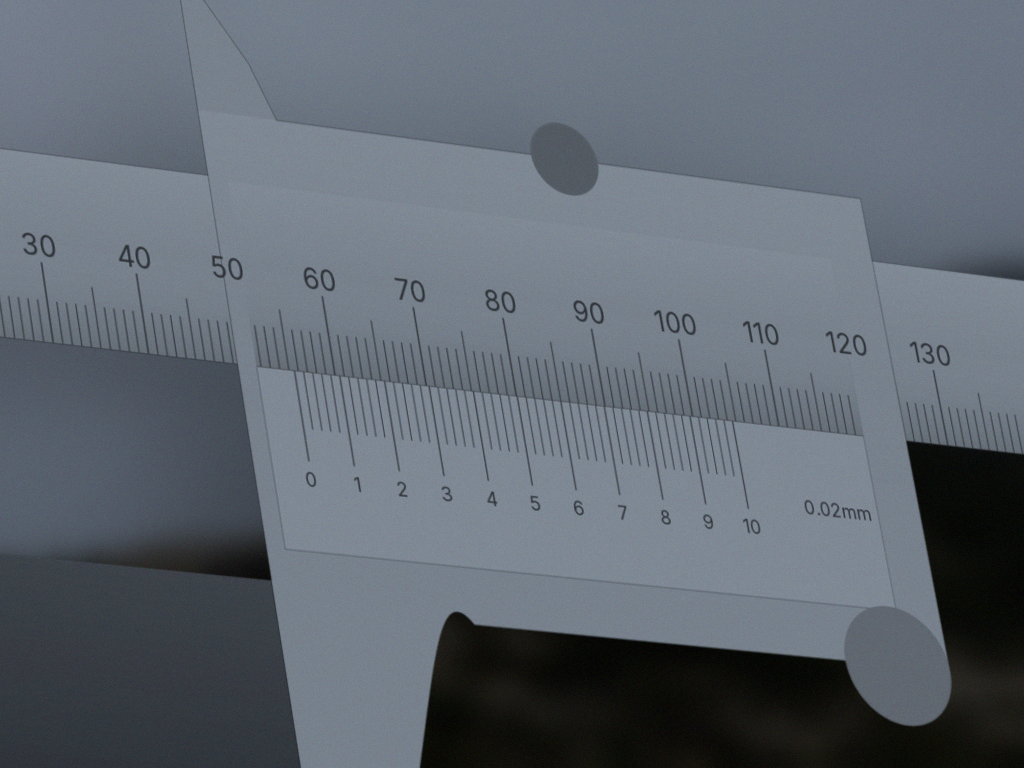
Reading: 55.6 mm
